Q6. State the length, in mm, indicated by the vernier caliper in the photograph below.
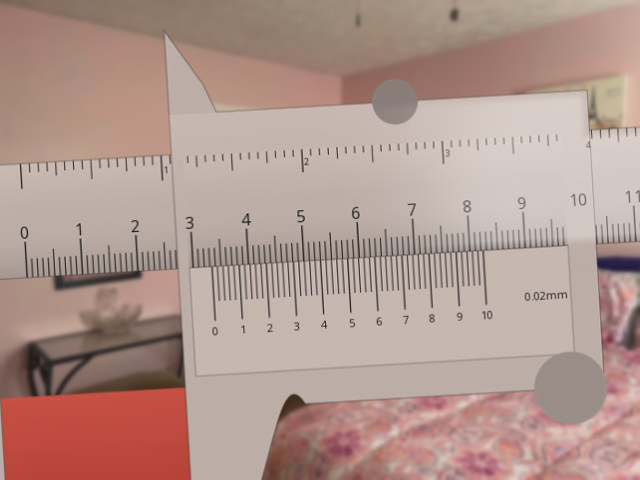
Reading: 33.4 mm
